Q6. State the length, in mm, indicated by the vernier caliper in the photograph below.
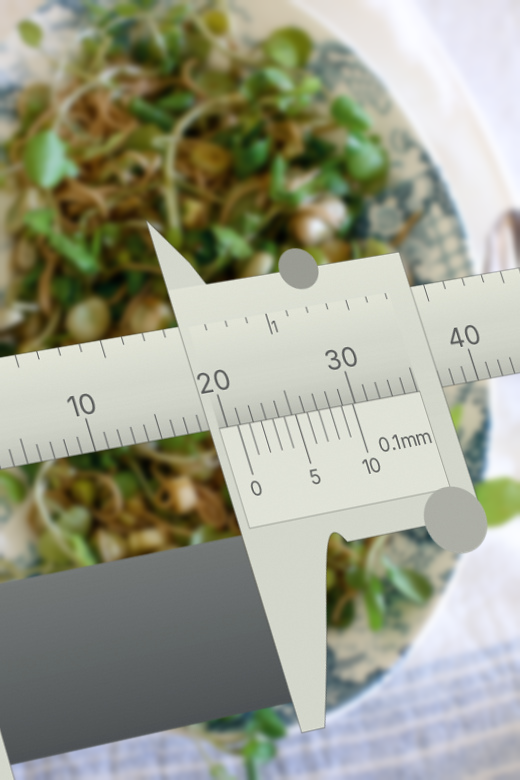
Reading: 20.8 mm
